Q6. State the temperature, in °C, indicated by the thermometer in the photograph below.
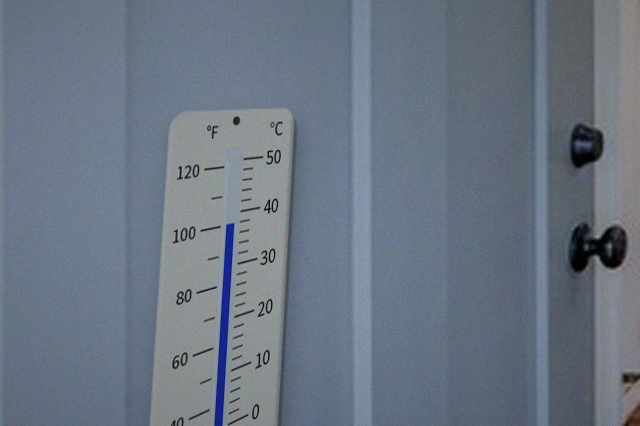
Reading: 38 °C
